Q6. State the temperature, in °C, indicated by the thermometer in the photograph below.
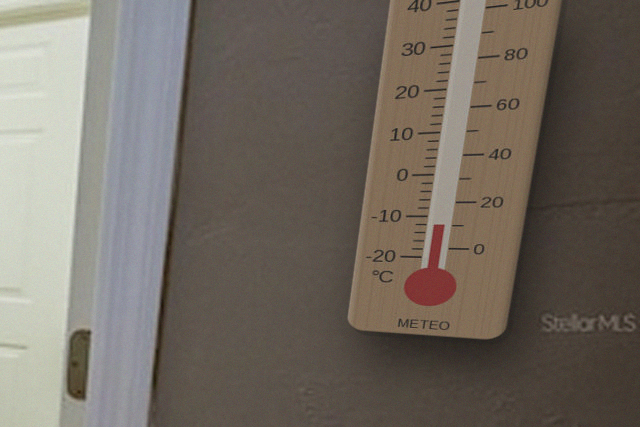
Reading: -12 °C
